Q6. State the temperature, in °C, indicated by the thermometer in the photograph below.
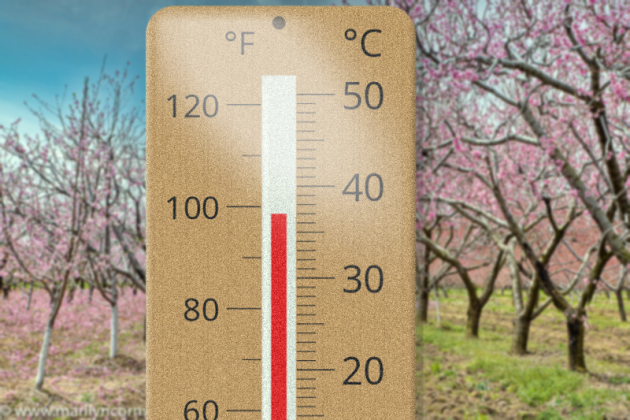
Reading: 37 °C
